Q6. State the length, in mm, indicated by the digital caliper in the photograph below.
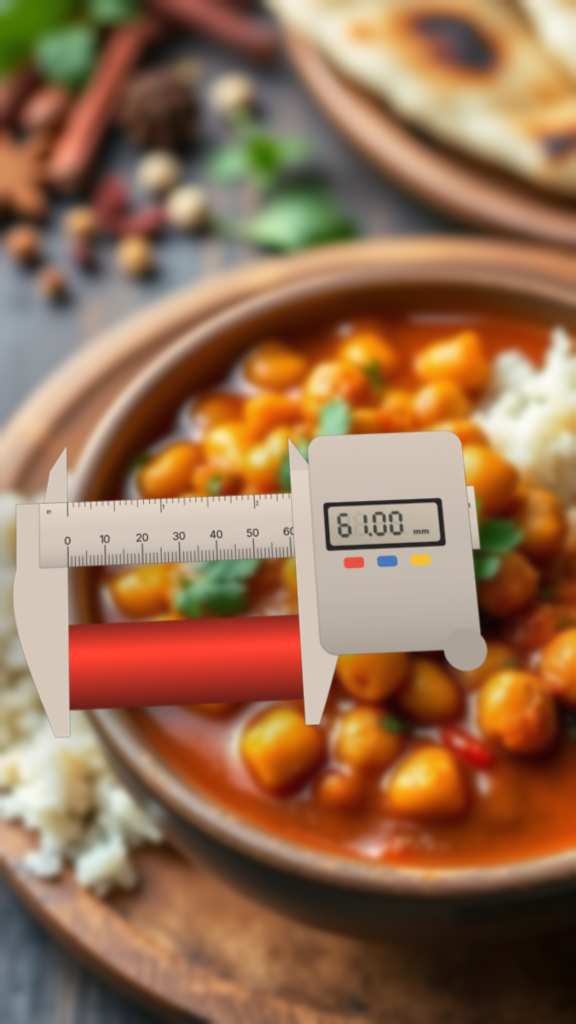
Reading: 61.00 mm
